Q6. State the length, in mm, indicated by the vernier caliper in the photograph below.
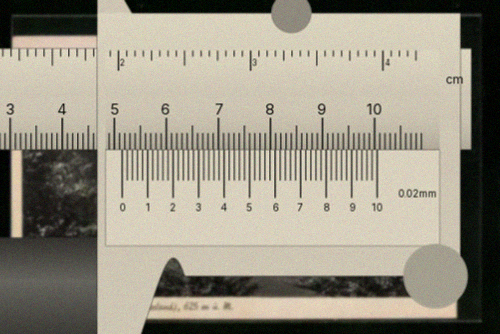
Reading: 51.5 mm
